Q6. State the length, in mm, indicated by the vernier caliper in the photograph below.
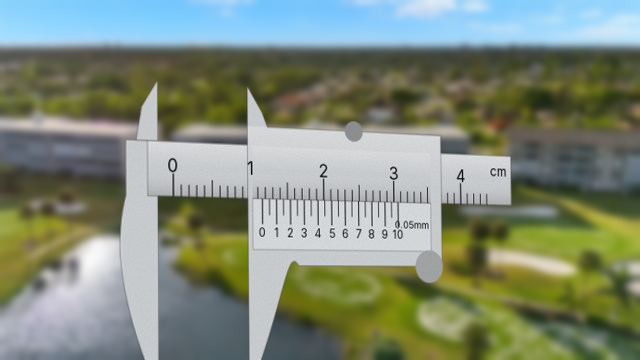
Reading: 11.6 mm
